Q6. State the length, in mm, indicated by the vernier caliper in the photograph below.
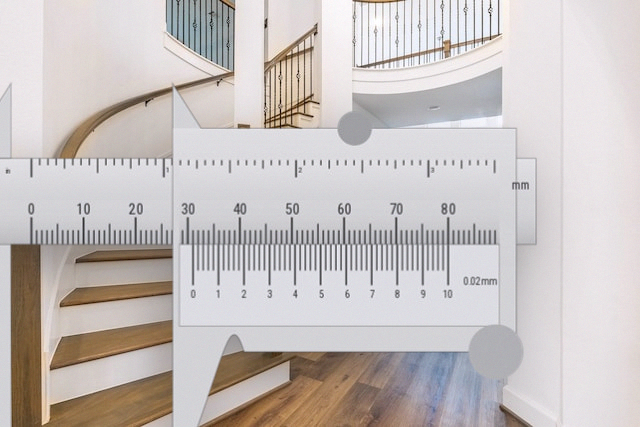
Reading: 31.0 mm
